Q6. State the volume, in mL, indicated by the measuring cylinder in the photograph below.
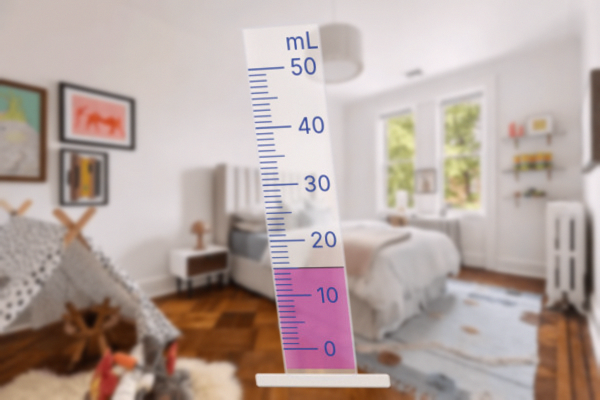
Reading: 15 mL
